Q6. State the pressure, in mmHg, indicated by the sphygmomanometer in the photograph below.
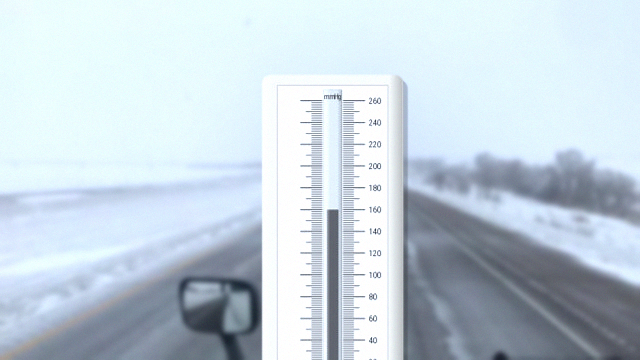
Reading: 160 mmHg
